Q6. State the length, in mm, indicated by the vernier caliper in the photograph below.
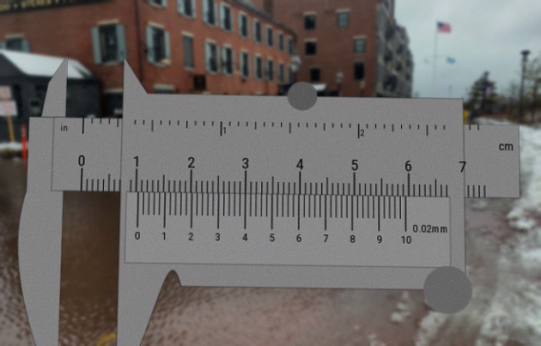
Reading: 10.4 mm
